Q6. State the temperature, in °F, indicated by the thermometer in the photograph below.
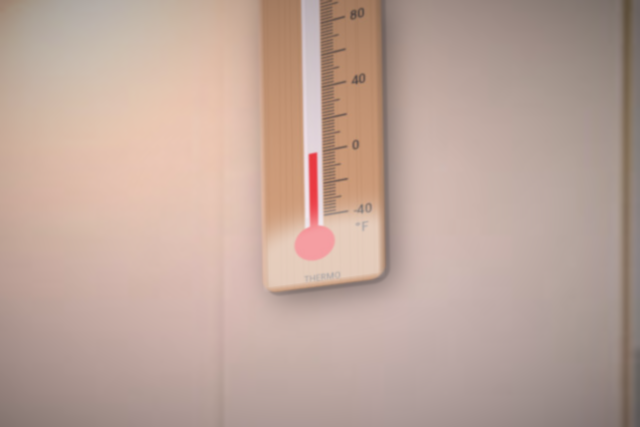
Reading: 0 °F
